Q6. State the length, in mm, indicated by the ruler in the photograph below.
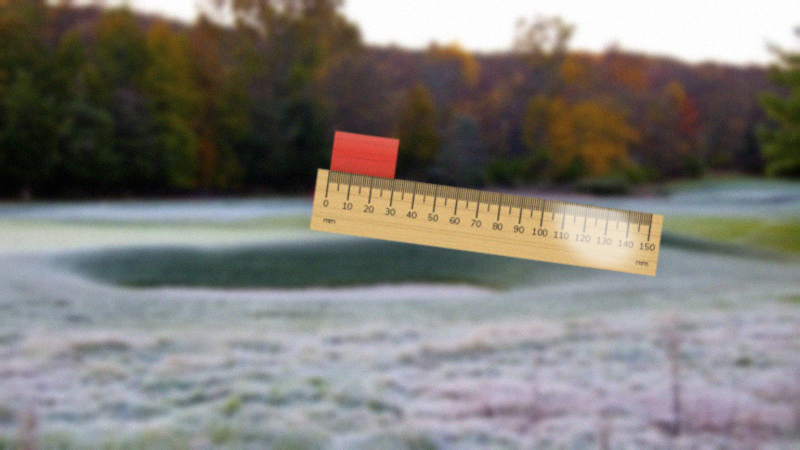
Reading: 30 mm
